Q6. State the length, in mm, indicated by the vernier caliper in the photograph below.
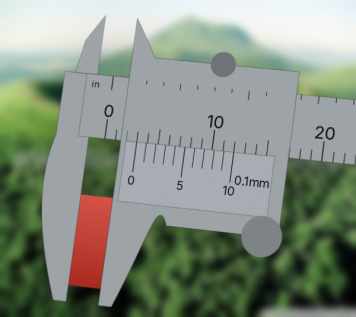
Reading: 3.0 mm
